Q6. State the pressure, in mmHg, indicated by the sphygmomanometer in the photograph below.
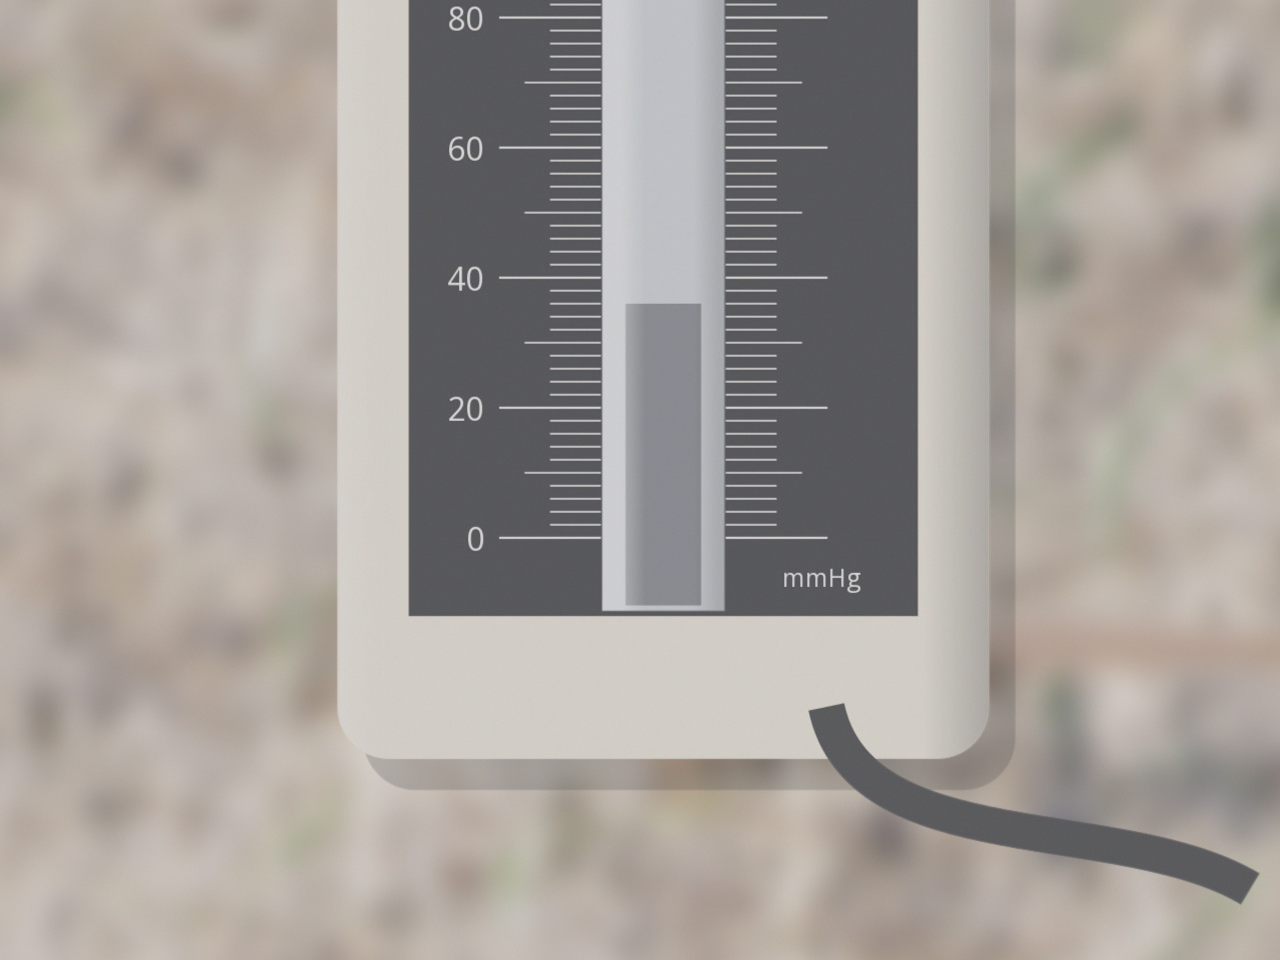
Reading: 36 mmHg
